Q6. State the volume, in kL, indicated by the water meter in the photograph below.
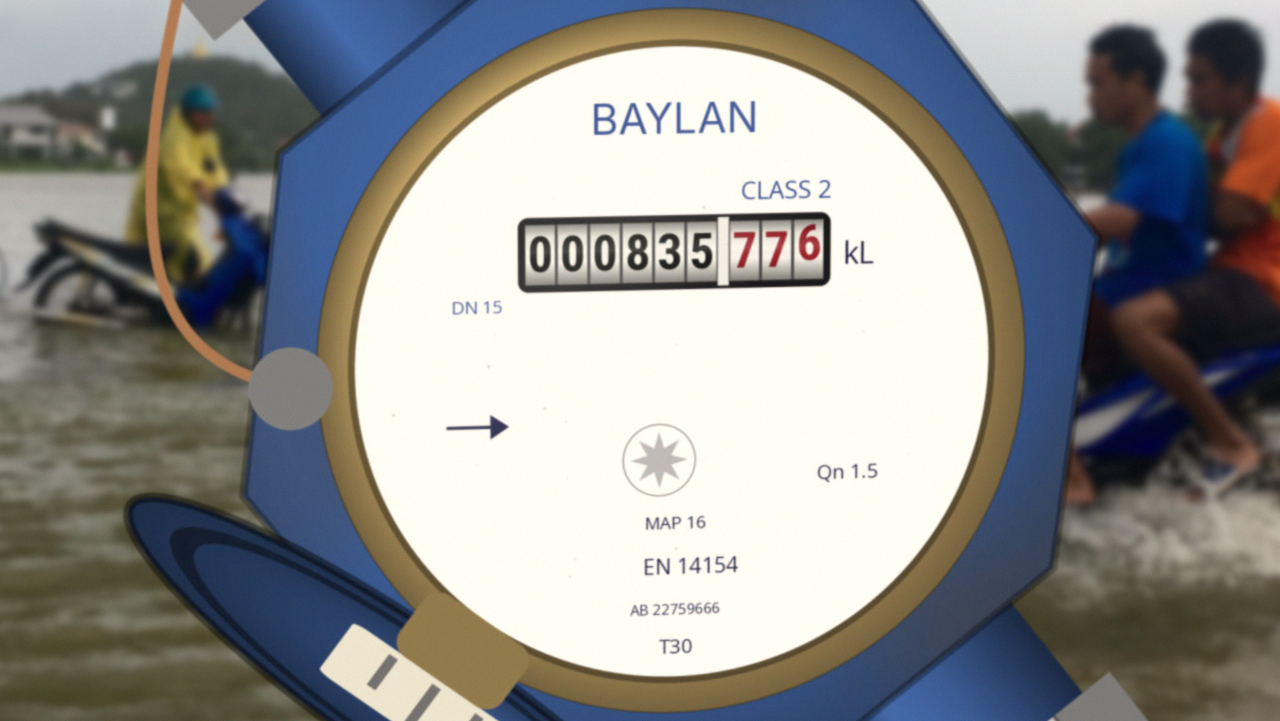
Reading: 835.776 kL
